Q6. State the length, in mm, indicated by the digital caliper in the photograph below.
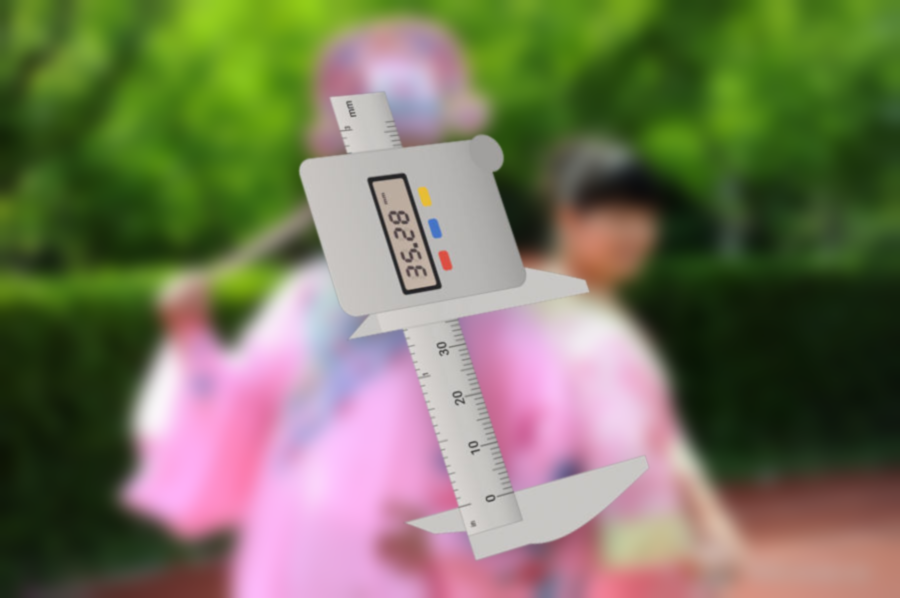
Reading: 35.28 mm
